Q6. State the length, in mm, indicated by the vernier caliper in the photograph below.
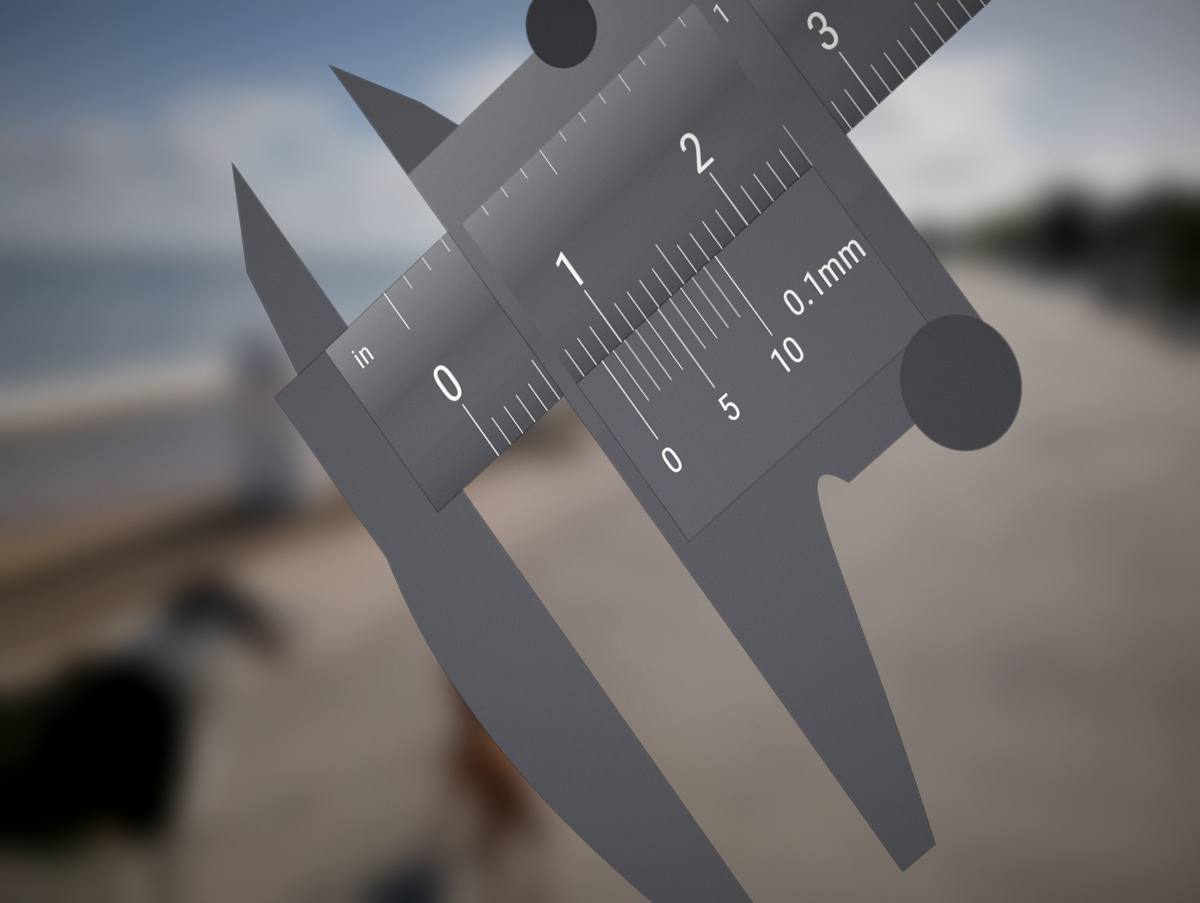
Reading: 8.4 mm
